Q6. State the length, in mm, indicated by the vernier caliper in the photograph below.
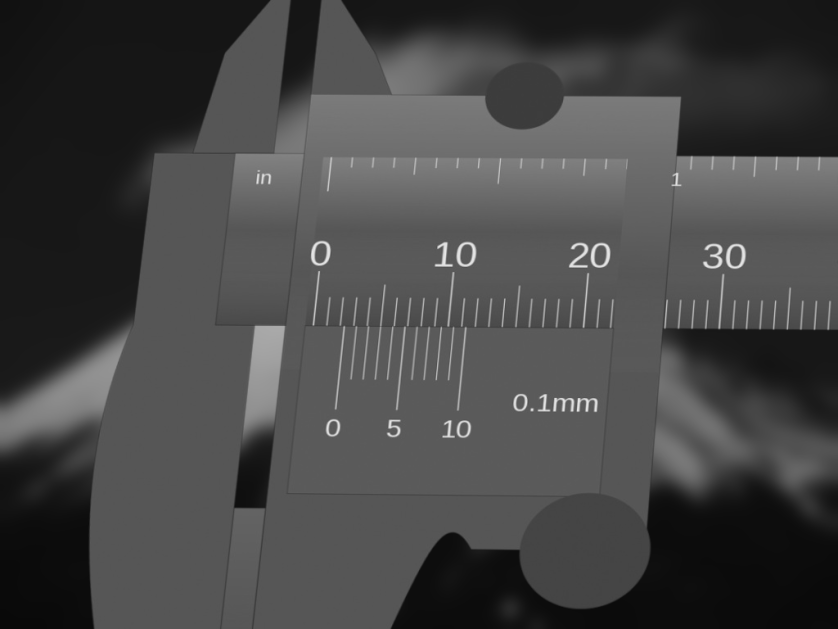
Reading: 2.3 mm
